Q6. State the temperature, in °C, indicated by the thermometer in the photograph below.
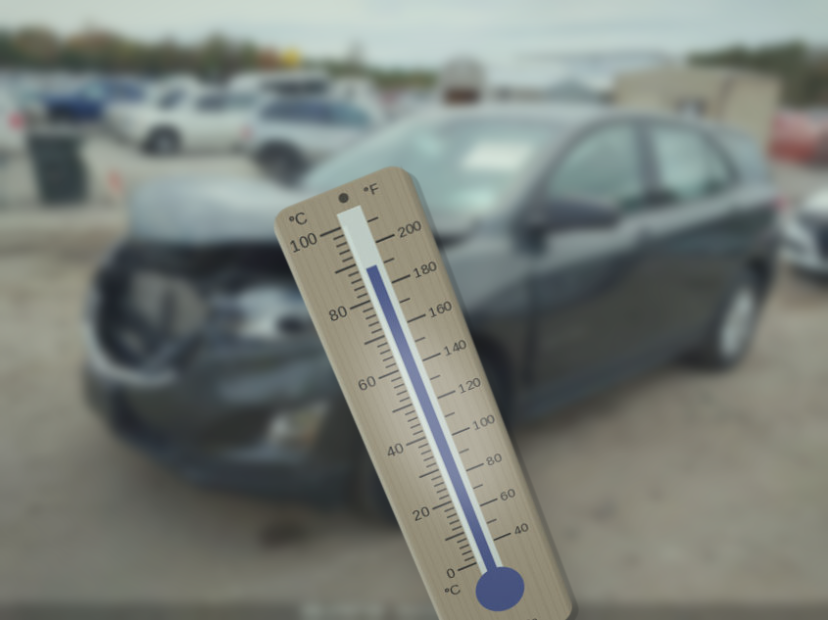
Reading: 88 °C
